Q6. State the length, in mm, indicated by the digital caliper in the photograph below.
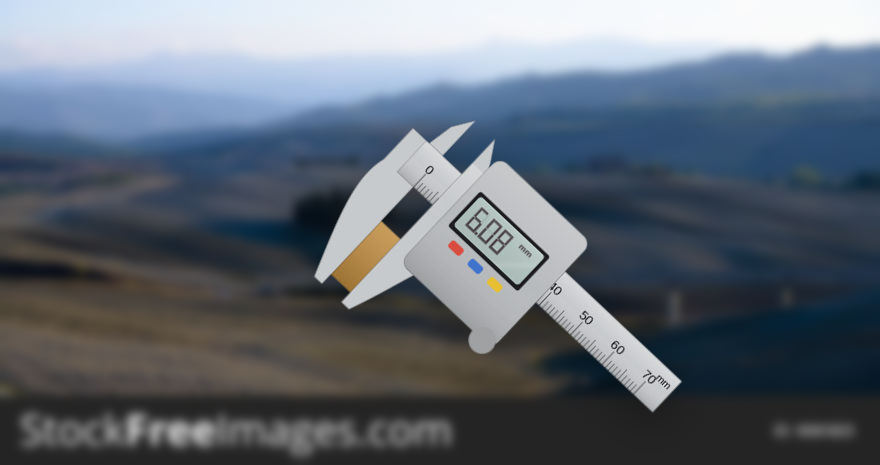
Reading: 6.08 mm
